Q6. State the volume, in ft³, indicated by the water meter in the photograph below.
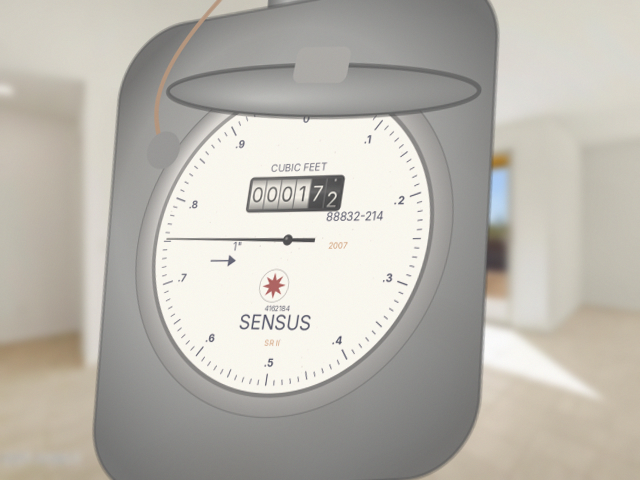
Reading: 171.75 ft³
